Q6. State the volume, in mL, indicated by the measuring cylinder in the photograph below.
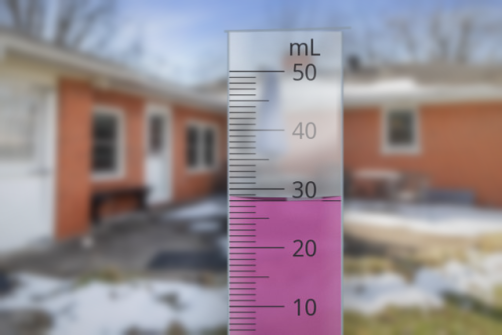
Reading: 28 mL
